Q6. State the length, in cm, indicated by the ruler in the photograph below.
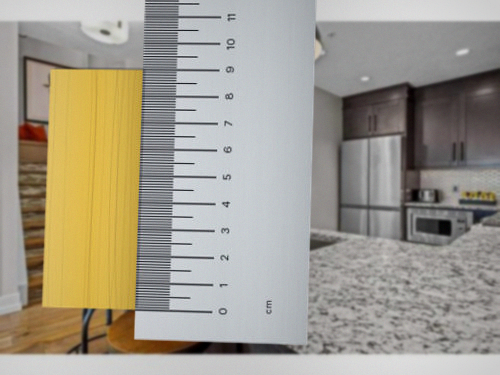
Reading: 9 cm
